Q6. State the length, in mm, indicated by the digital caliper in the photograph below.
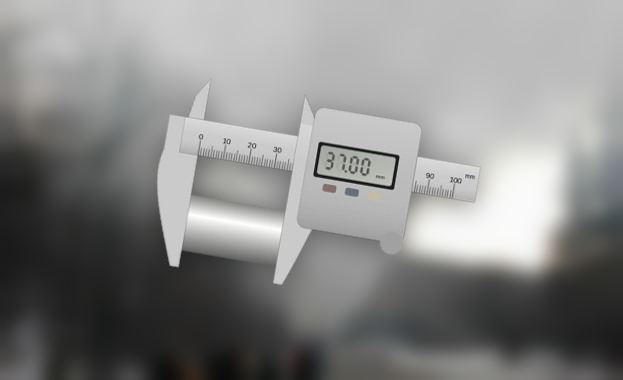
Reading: 37.00 mm
